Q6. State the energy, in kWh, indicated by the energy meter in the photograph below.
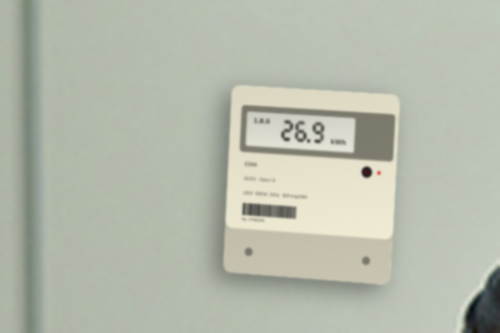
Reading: 26.9 kWh
